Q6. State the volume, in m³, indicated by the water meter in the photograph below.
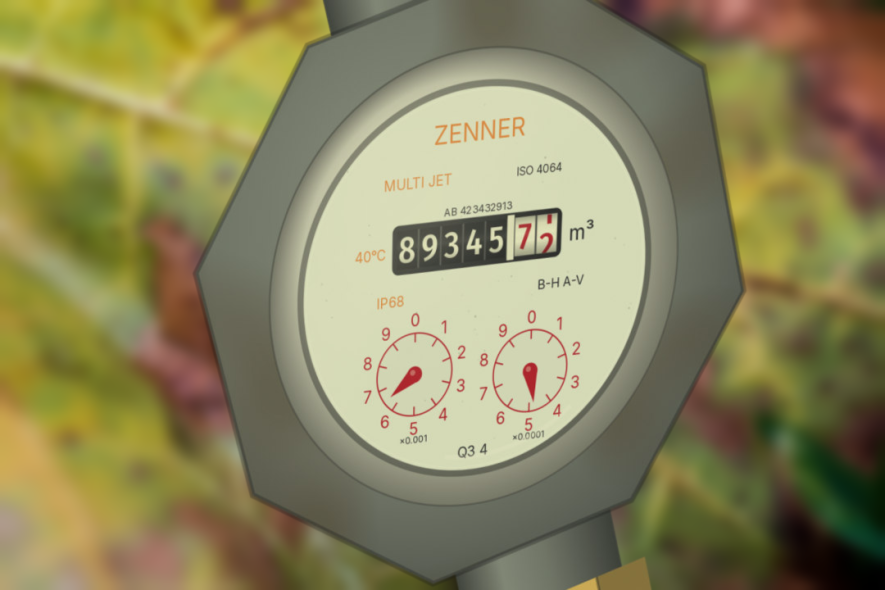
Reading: 89345.7164 m³
